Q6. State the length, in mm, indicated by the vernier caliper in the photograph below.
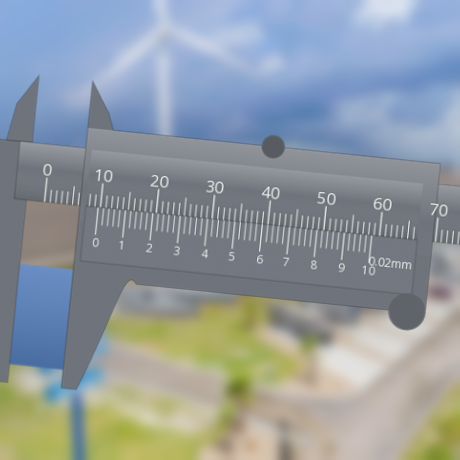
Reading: 9.6 mm
